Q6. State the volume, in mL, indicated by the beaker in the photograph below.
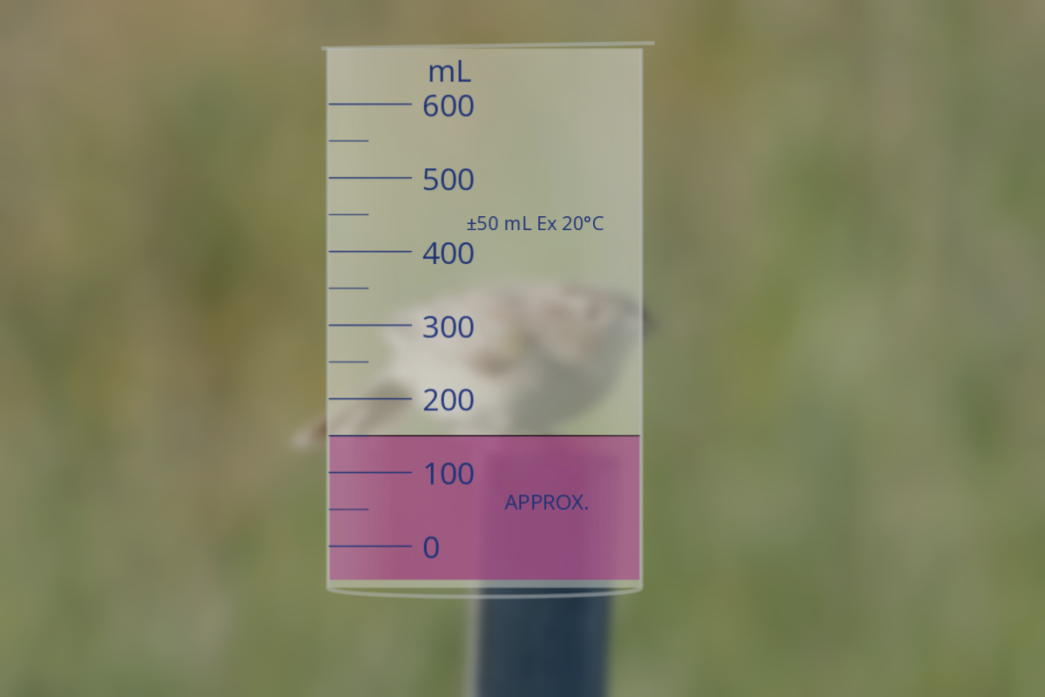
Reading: 150 mL
